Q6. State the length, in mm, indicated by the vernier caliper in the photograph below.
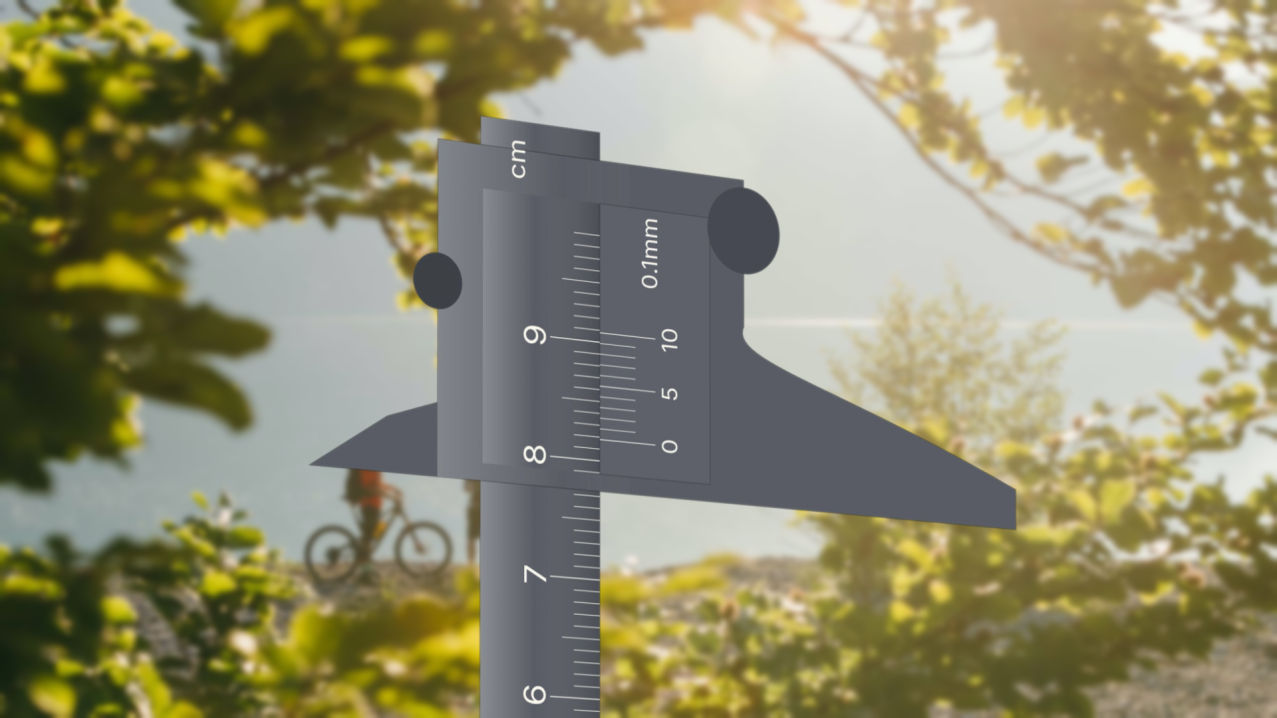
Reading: 81.8 mm
